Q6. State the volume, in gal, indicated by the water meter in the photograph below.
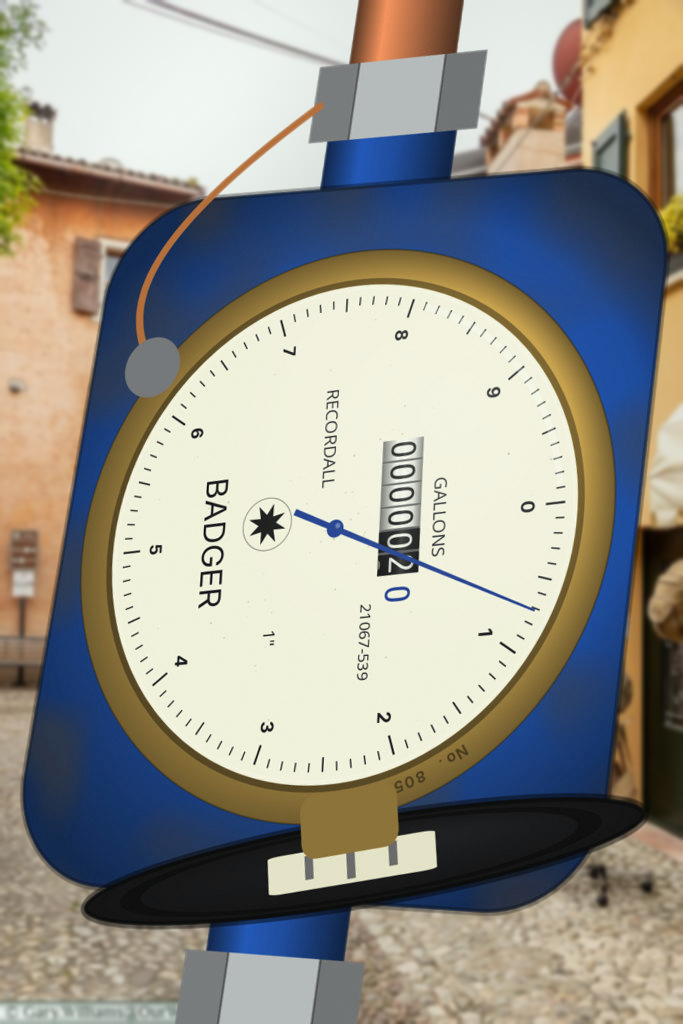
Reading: 20.7 gal
